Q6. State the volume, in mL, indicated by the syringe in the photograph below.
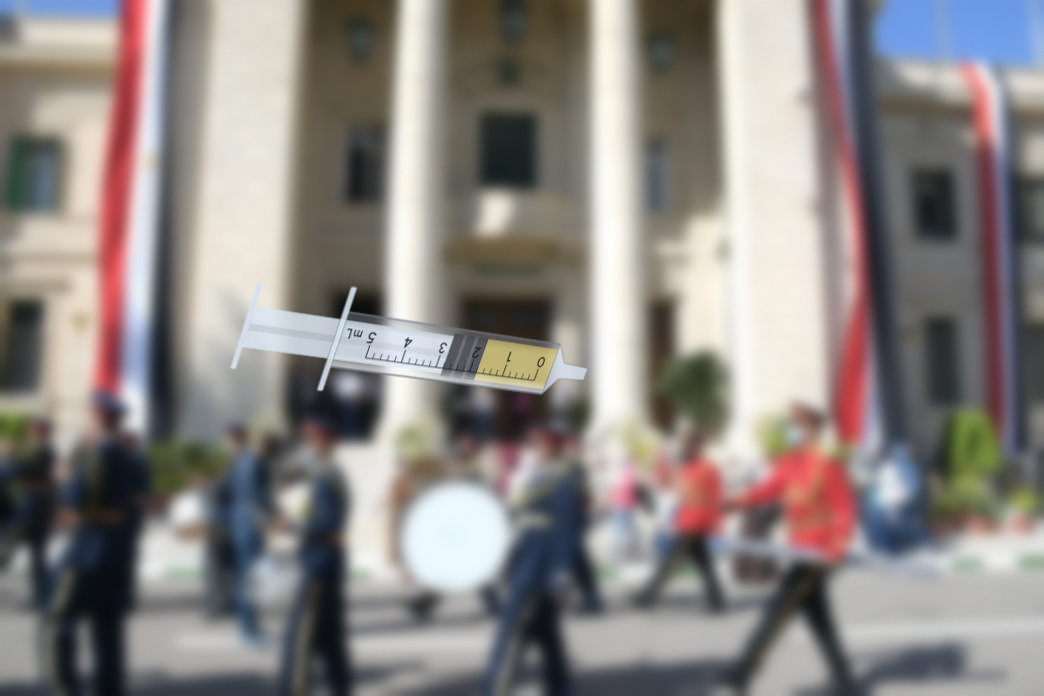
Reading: 1.8 mL
